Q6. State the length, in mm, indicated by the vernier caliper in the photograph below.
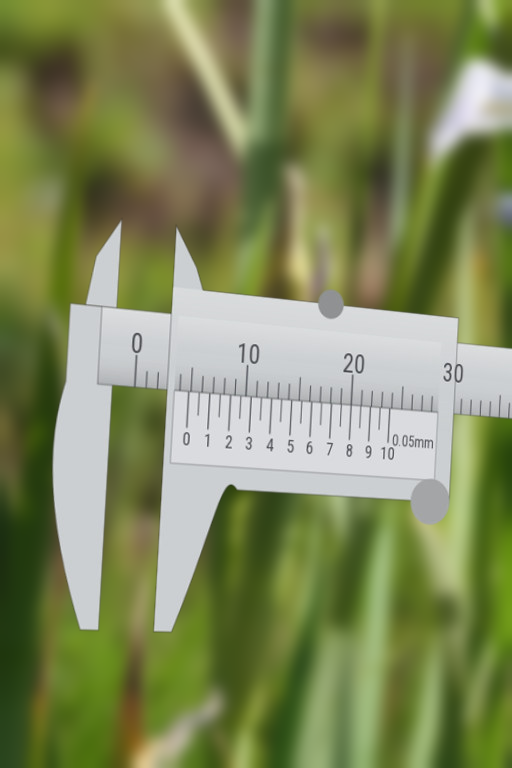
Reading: 4.8 mm
